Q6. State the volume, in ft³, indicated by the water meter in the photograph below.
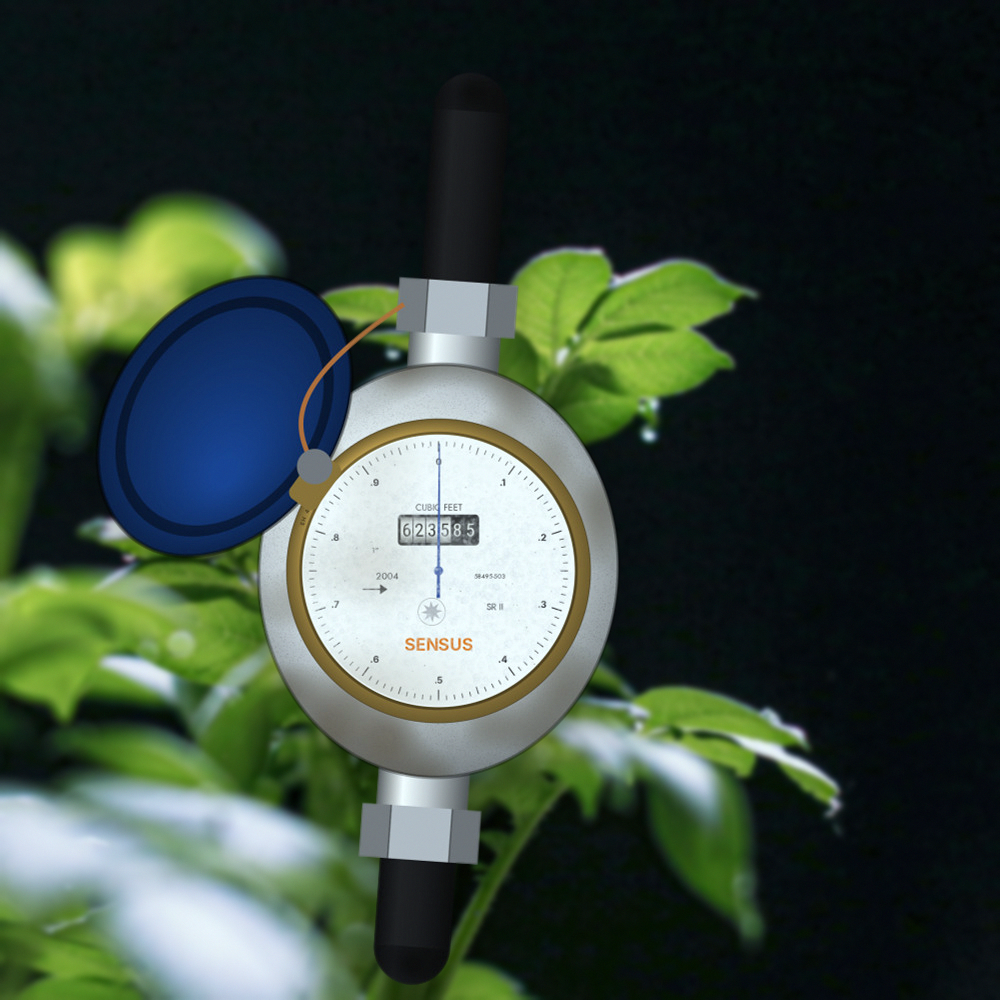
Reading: 623585.00 ft³
